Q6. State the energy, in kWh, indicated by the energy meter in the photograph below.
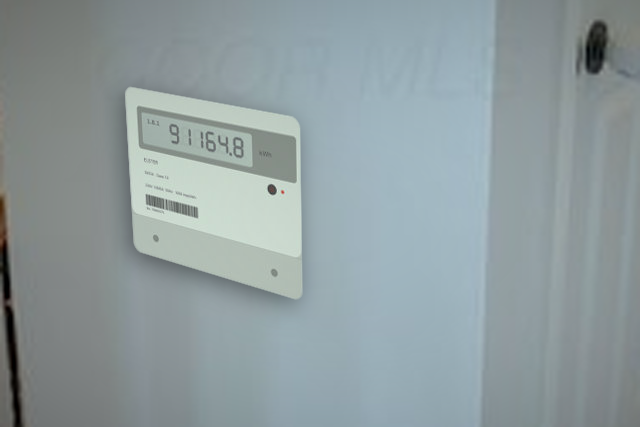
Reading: 91164.8 kWh
